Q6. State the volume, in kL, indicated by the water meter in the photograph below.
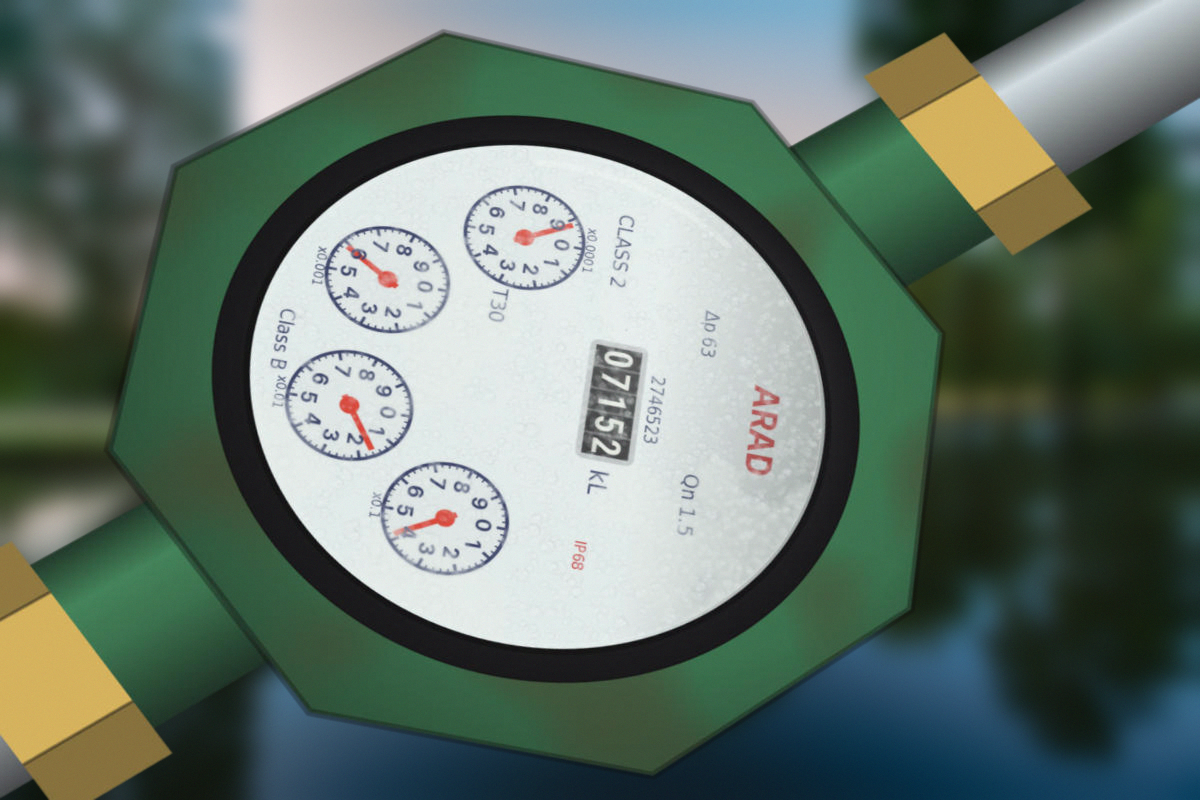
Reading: 7152.4159 kL
